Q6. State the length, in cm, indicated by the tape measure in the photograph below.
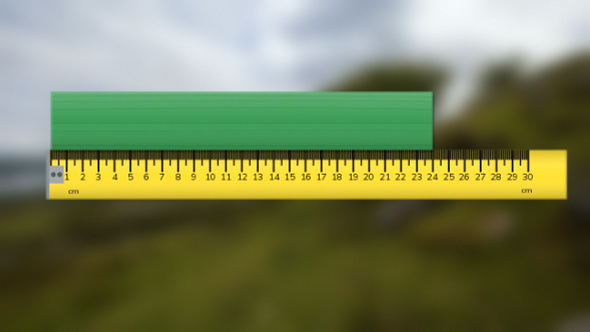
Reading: 24 cm
